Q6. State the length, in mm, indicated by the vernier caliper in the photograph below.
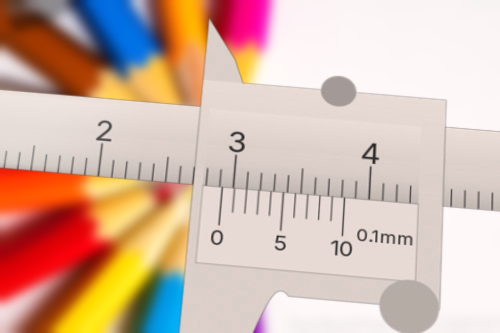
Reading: 29.2 mm
